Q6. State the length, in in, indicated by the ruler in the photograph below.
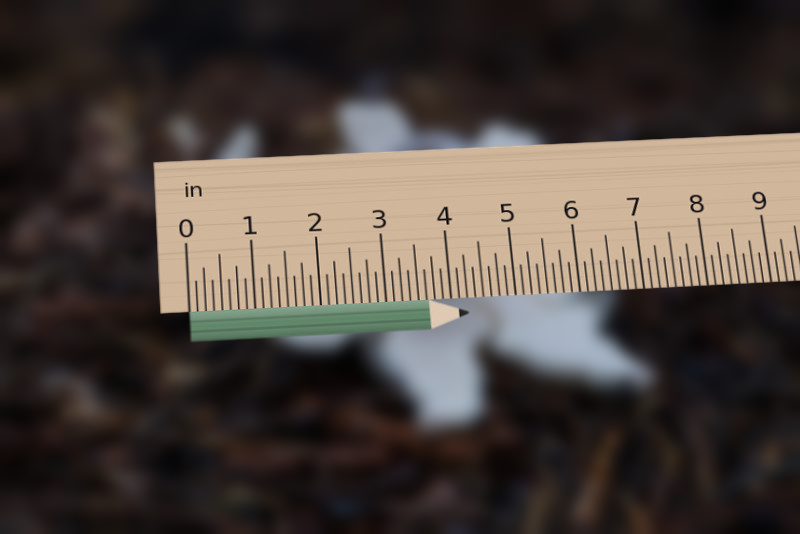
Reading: 4.25 in
